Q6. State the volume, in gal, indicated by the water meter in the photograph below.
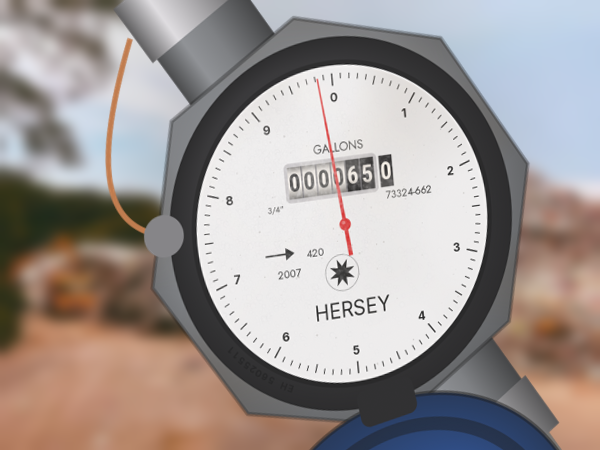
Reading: 649.8 gal
